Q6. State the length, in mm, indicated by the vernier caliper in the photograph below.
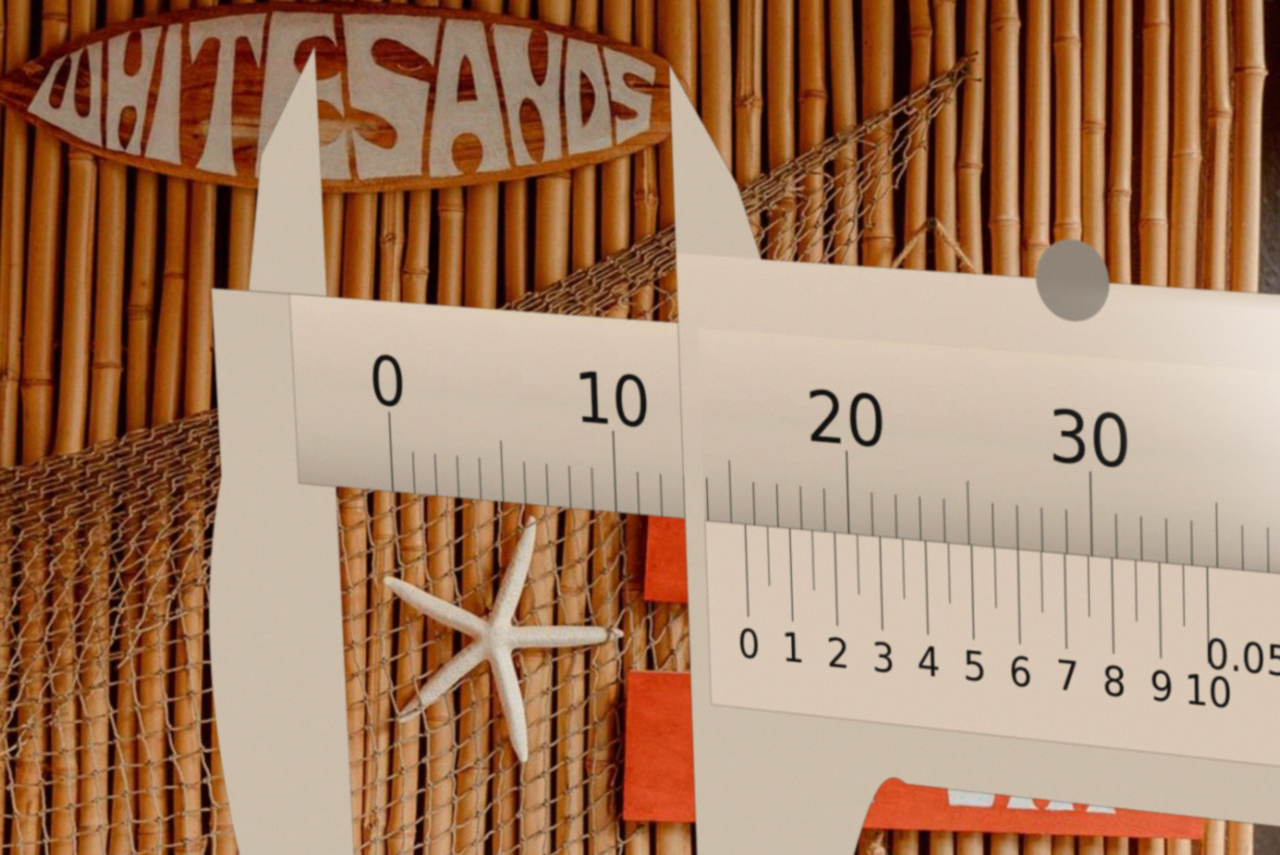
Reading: 15.6 mm
